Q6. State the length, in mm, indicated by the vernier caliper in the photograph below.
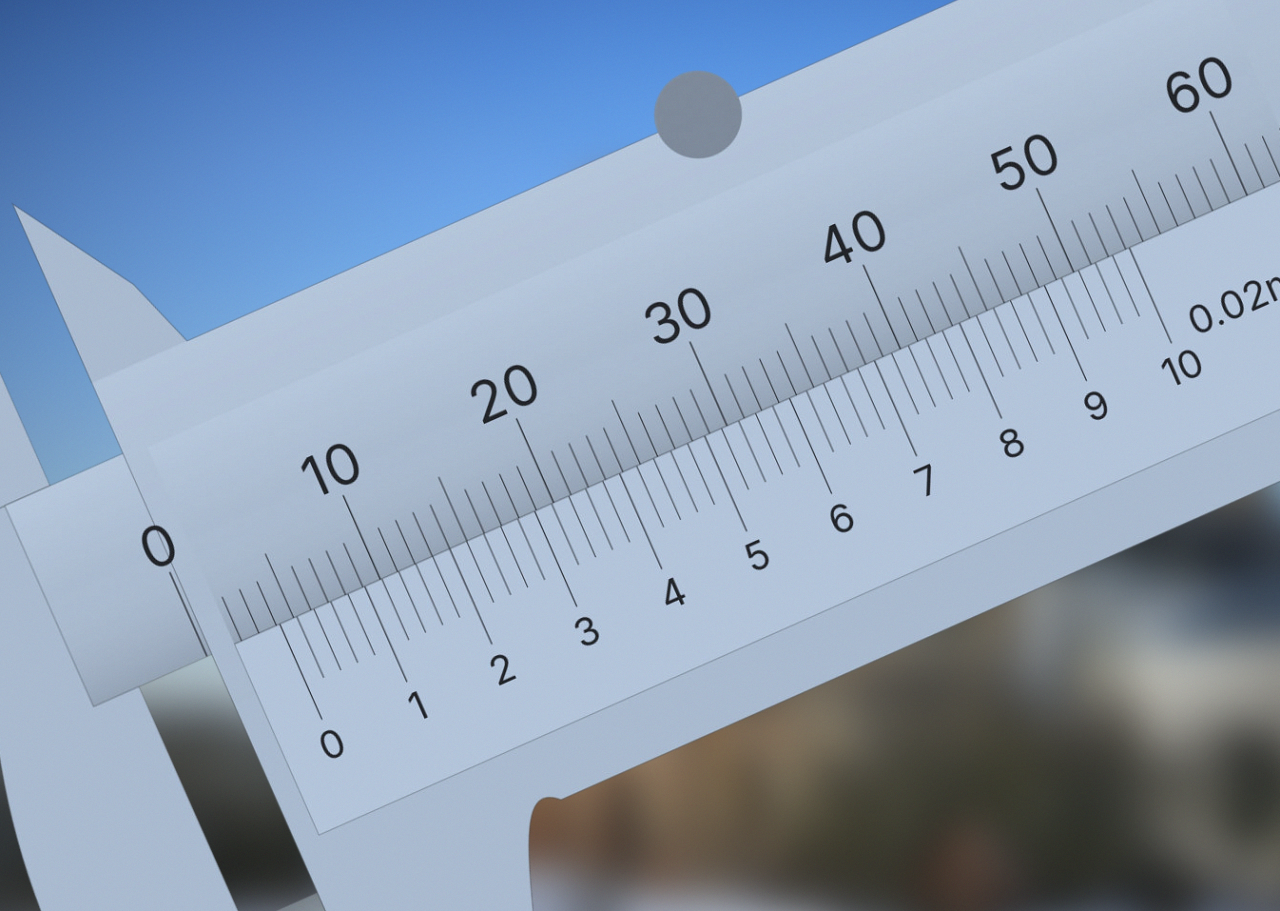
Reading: 4.2 mm
